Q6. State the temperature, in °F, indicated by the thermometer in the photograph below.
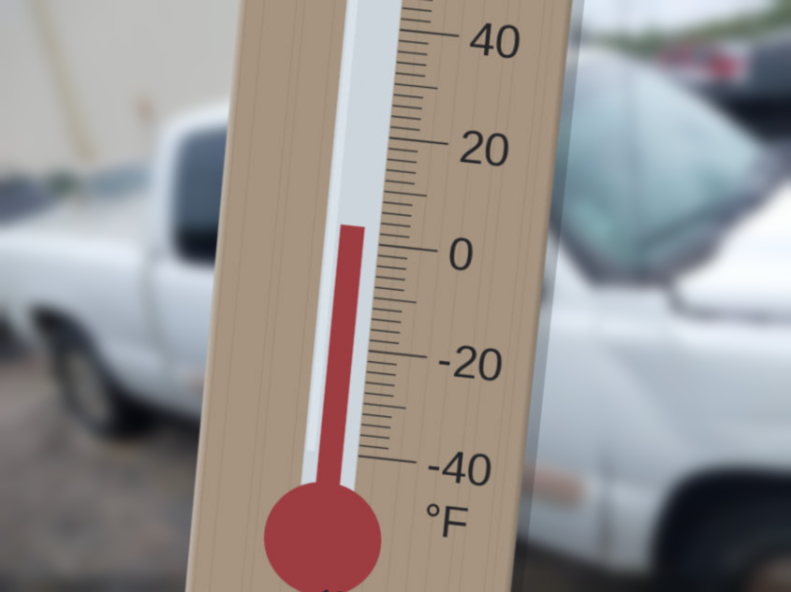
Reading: 3 °F
